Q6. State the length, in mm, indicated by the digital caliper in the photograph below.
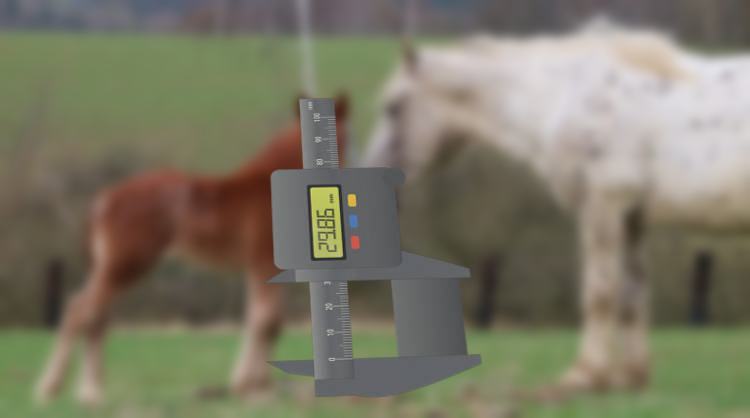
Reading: 29.86 mm
